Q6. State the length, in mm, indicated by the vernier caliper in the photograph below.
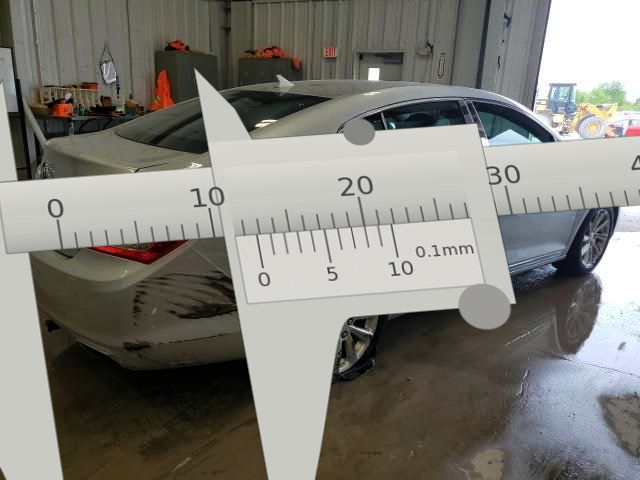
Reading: 12.8 mm
